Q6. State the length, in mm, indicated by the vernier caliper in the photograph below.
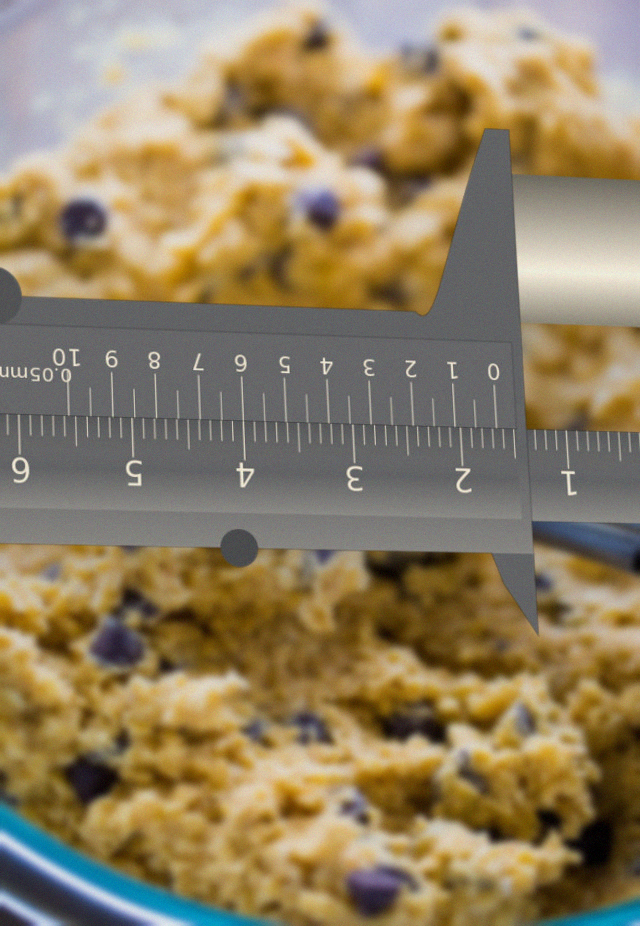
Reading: 16.6 mm
